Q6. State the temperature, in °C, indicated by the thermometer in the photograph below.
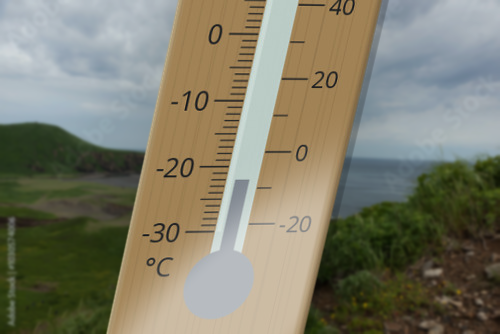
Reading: -22 °C
